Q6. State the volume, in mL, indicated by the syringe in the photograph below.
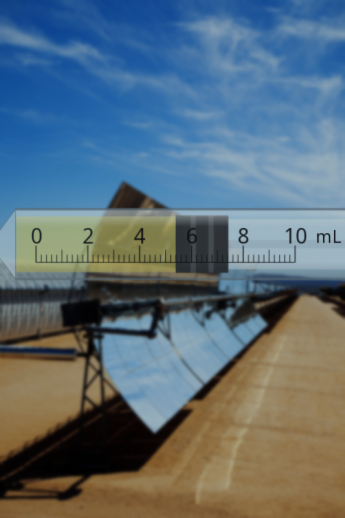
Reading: 5.4 mL
